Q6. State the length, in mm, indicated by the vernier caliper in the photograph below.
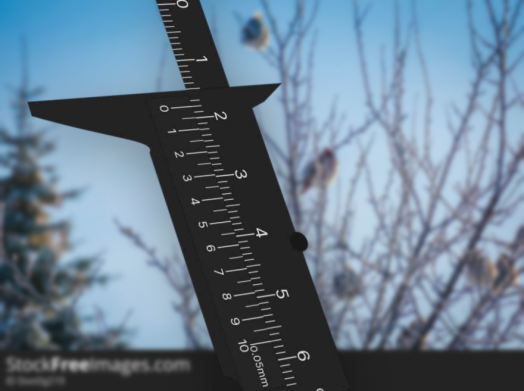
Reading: 18.0 mm
